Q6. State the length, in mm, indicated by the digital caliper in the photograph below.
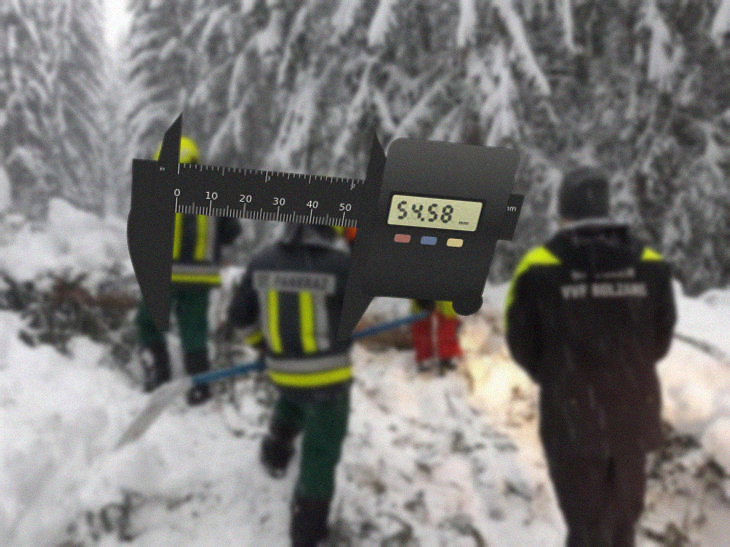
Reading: 54.58 mm
